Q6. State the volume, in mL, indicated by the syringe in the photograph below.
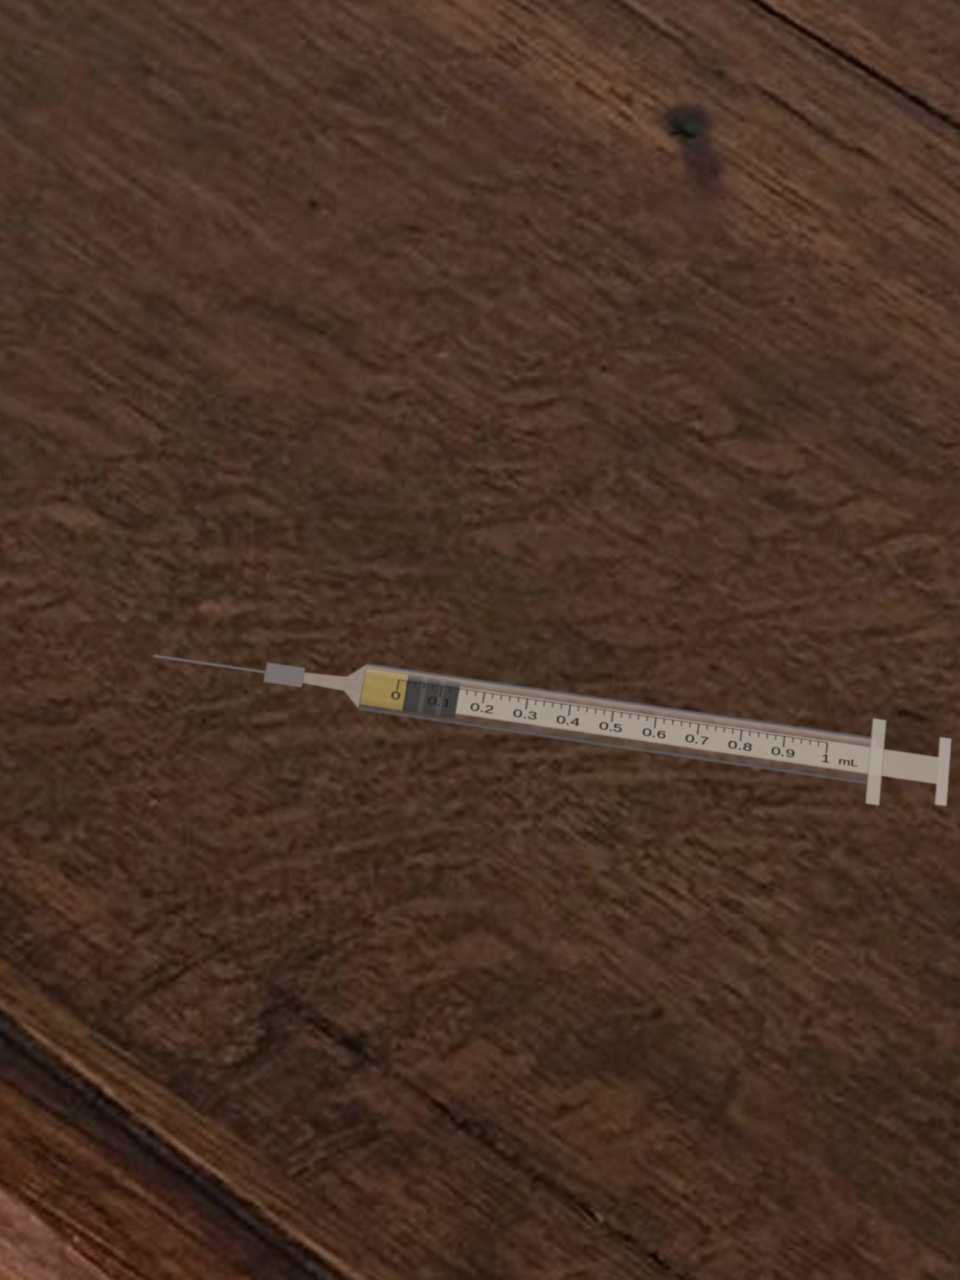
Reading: 0.02 mL
